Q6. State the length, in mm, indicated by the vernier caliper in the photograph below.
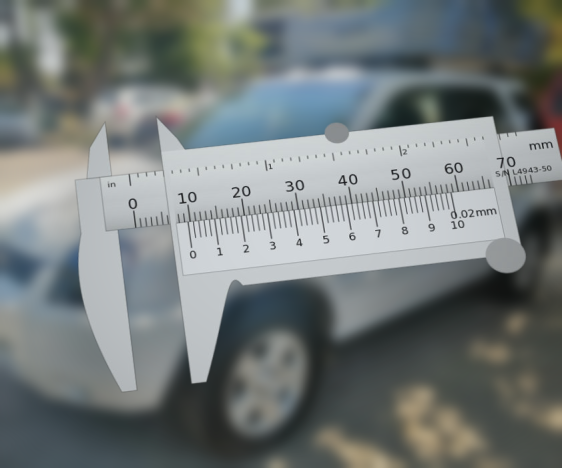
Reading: 9.6 mm
